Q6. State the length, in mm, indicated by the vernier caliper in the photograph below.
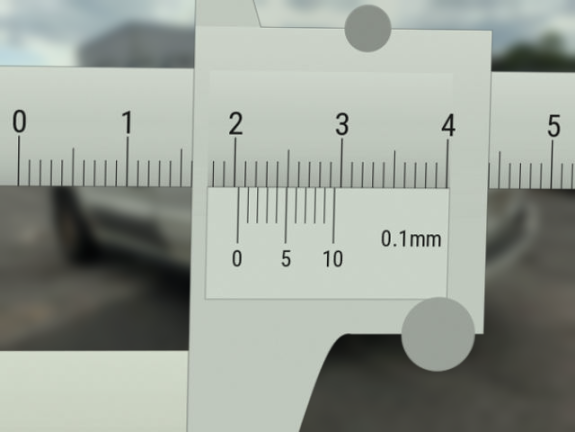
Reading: 20.4 mm
